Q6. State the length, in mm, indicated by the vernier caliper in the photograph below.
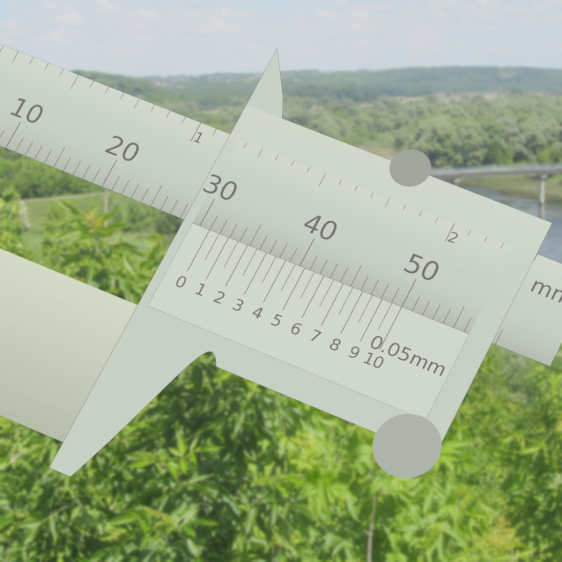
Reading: 31.0 mm
